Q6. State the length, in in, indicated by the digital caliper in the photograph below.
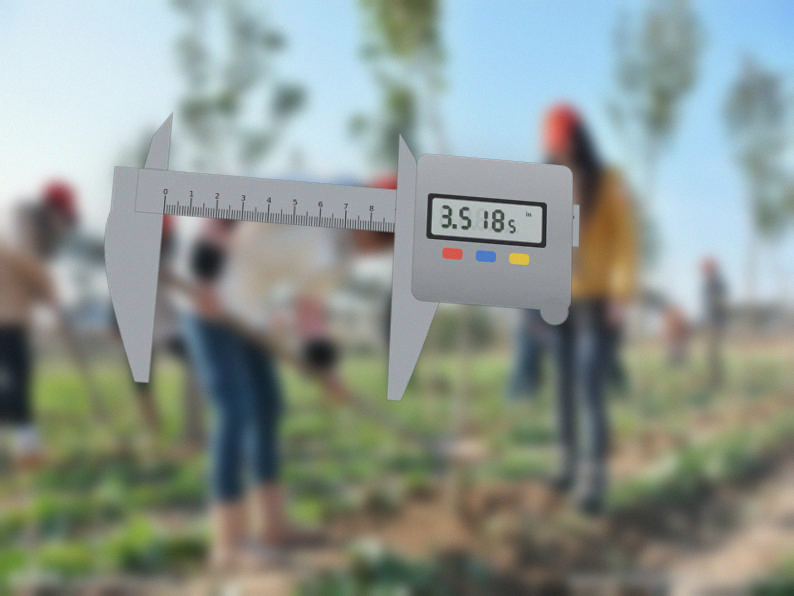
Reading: 3.5185 in
